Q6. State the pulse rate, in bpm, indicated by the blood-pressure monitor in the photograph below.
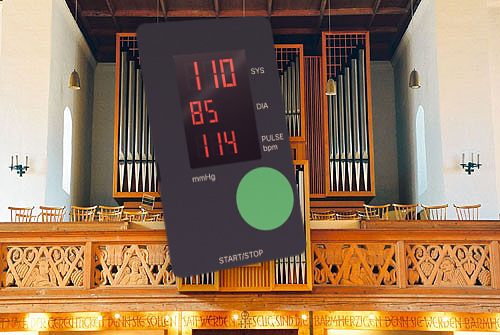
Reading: 114 bpm
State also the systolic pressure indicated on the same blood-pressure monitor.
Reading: 110 mmHg
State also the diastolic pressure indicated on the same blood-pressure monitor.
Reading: 85 mmHg
